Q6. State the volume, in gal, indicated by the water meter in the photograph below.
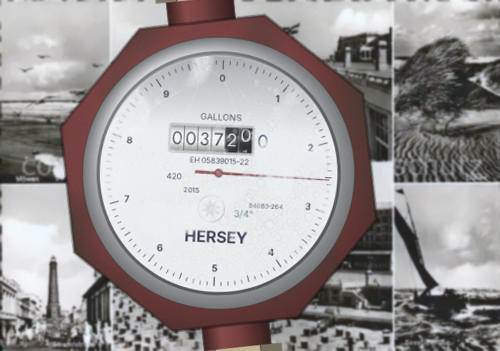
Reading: 37202.5 gal
